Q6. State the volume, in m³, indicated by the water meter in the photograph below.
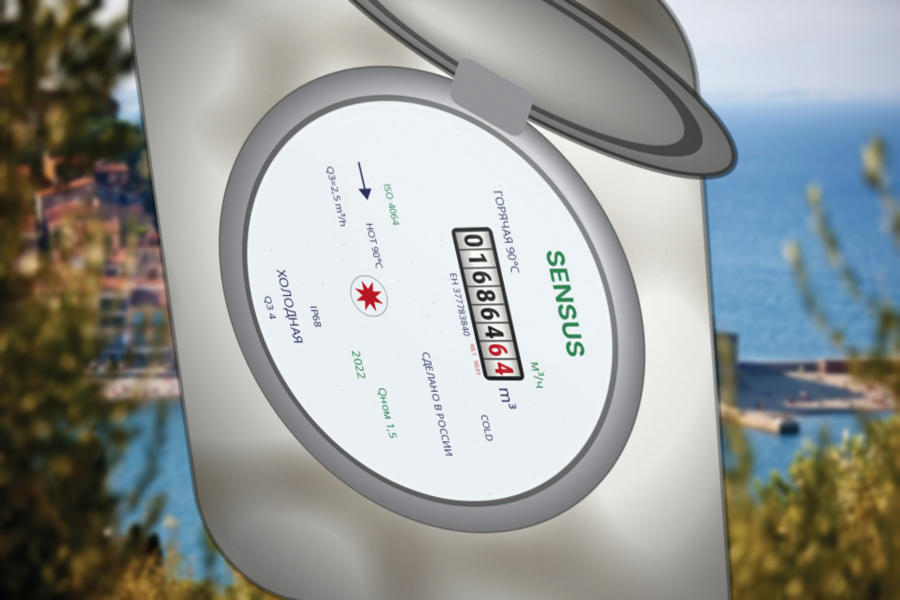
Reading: 16864.64 m³
